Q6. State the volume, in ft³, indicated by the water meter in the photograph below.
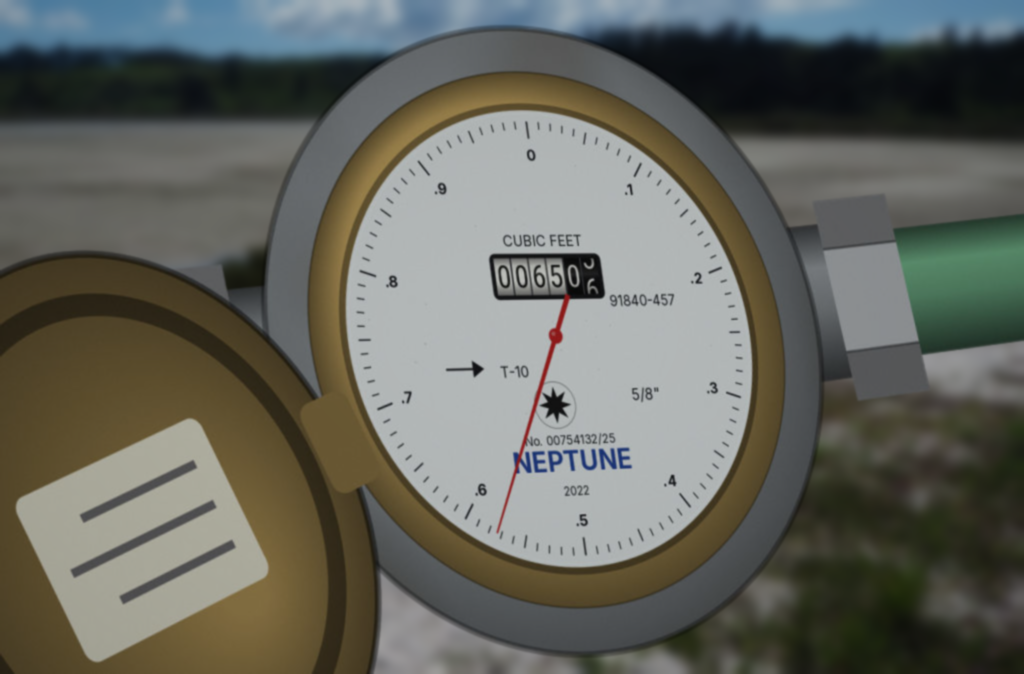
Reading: 6505.57 ft³
